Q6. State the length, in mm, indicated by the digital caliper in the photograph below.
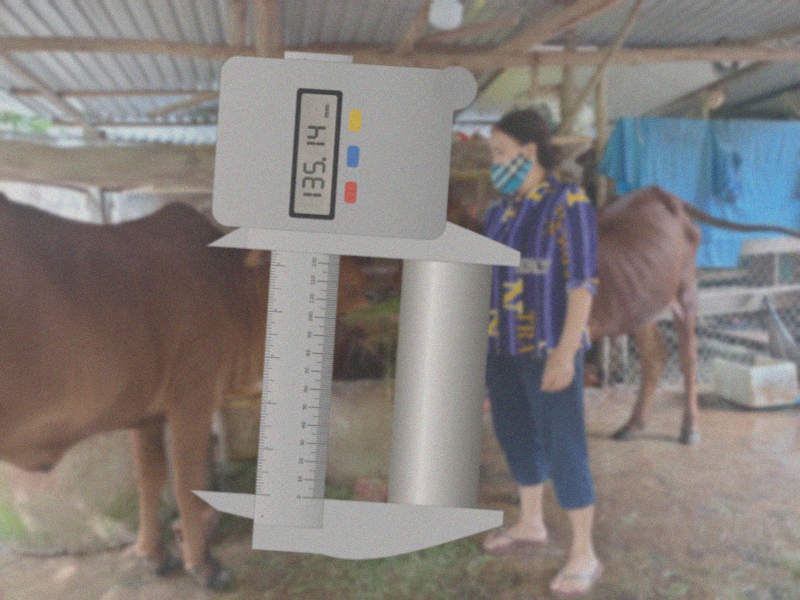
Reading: 135.14 mm
